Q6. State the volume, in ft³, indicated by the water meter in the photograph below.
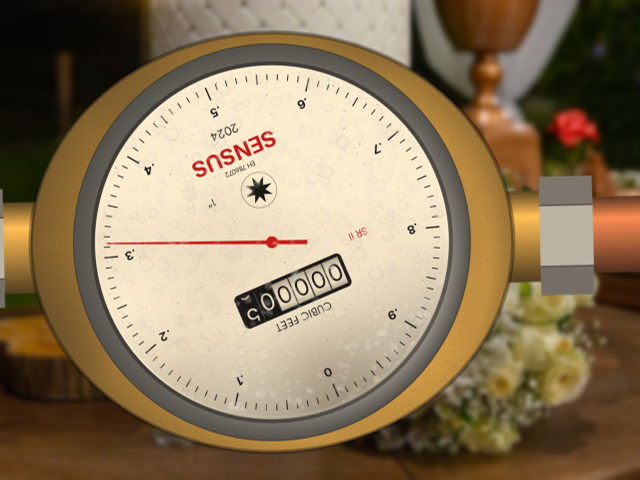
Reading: 5.31 ft³
